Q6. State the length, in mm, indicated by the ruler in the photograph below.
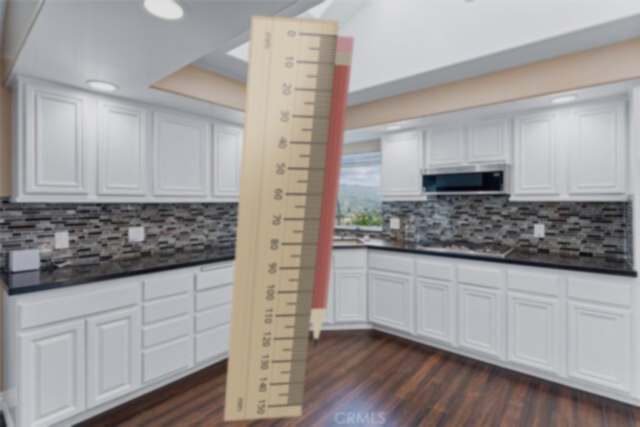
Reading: 125 mm
